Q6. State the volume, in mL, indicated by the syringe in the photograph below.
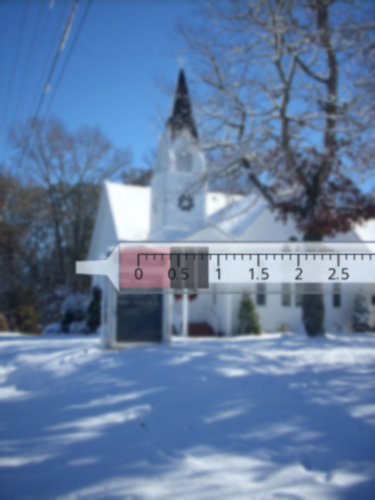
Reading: 0.4 mL
